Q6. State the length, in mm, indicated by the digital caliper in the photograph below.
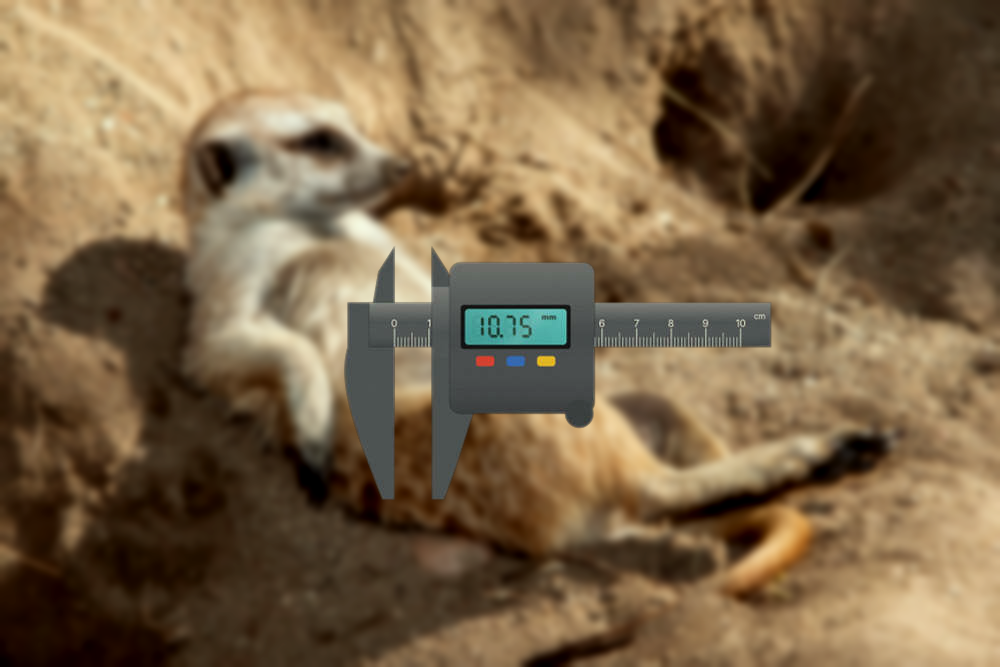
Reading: 10.75 mm
